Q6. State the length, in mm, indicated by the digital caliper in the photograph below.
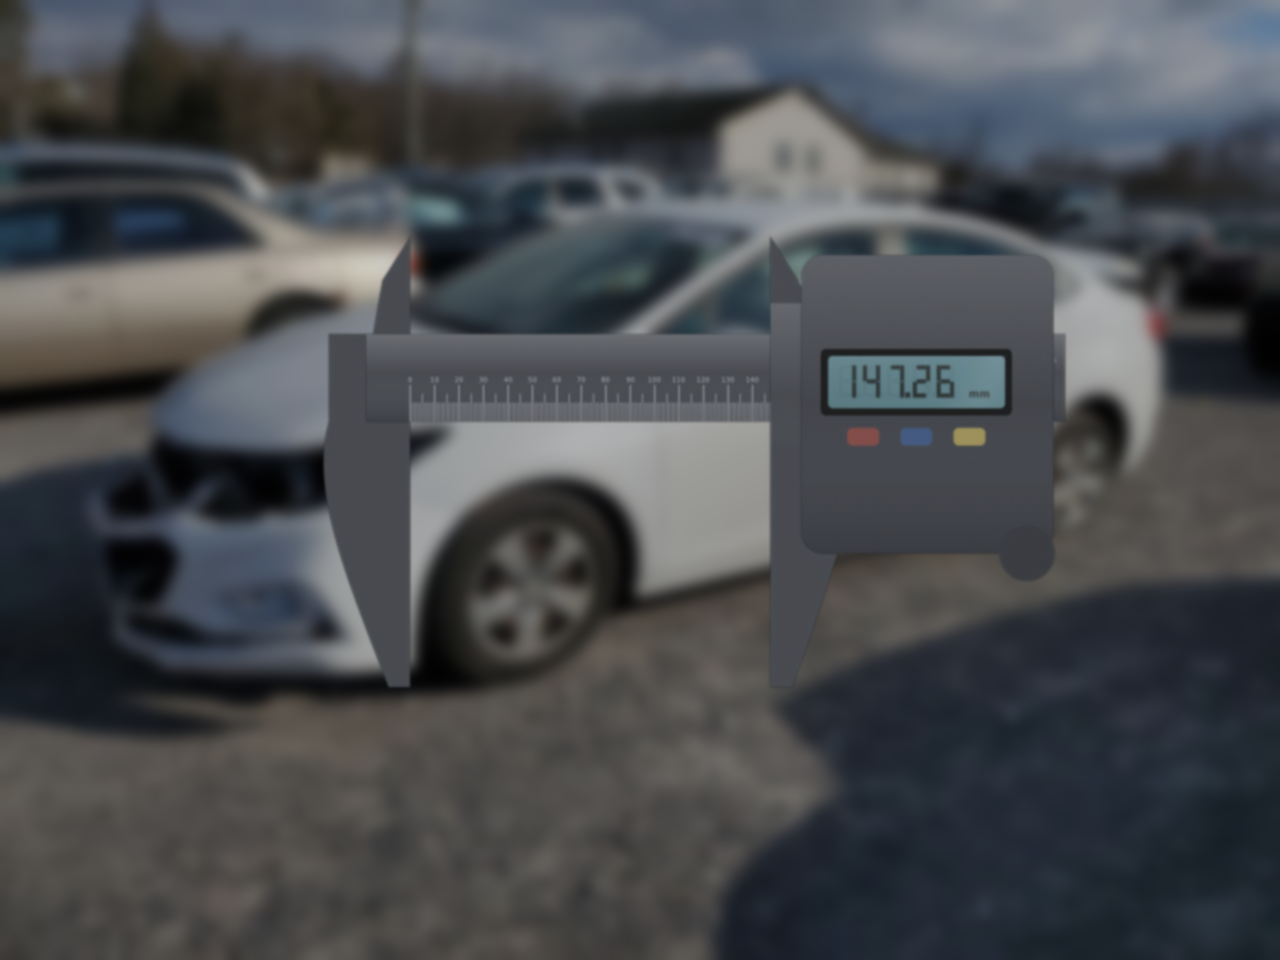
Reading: 147.26 mm
